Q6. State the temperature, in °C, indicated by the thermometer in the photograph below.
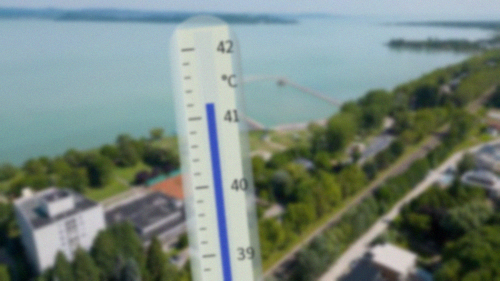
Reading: 41.2 °C
